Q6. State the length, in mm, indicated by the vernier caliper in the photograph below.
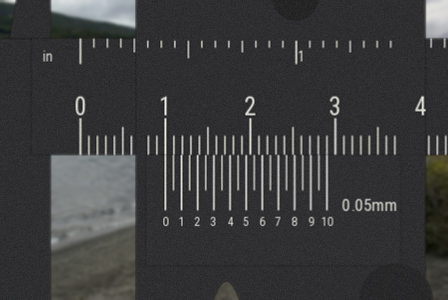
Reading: 10.0 mm
